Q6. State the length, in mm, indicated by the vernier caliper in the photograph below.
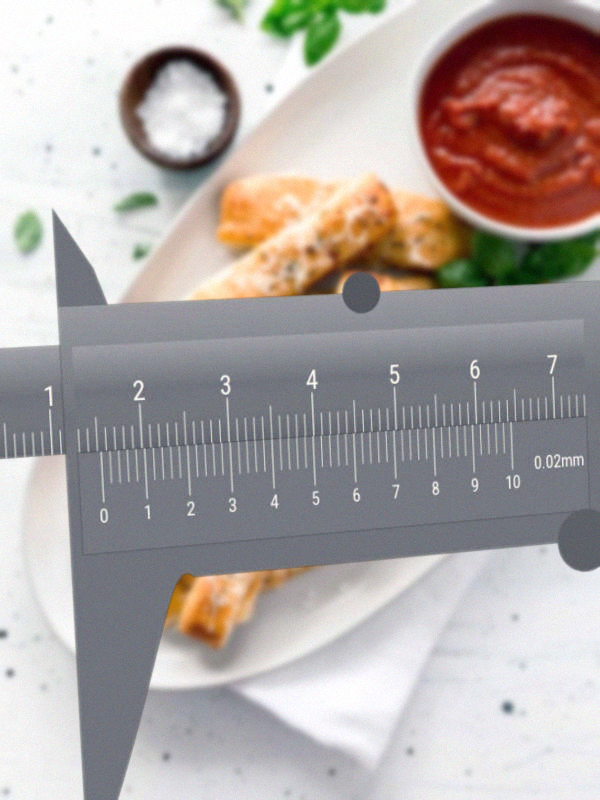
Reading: 15.4 mm
